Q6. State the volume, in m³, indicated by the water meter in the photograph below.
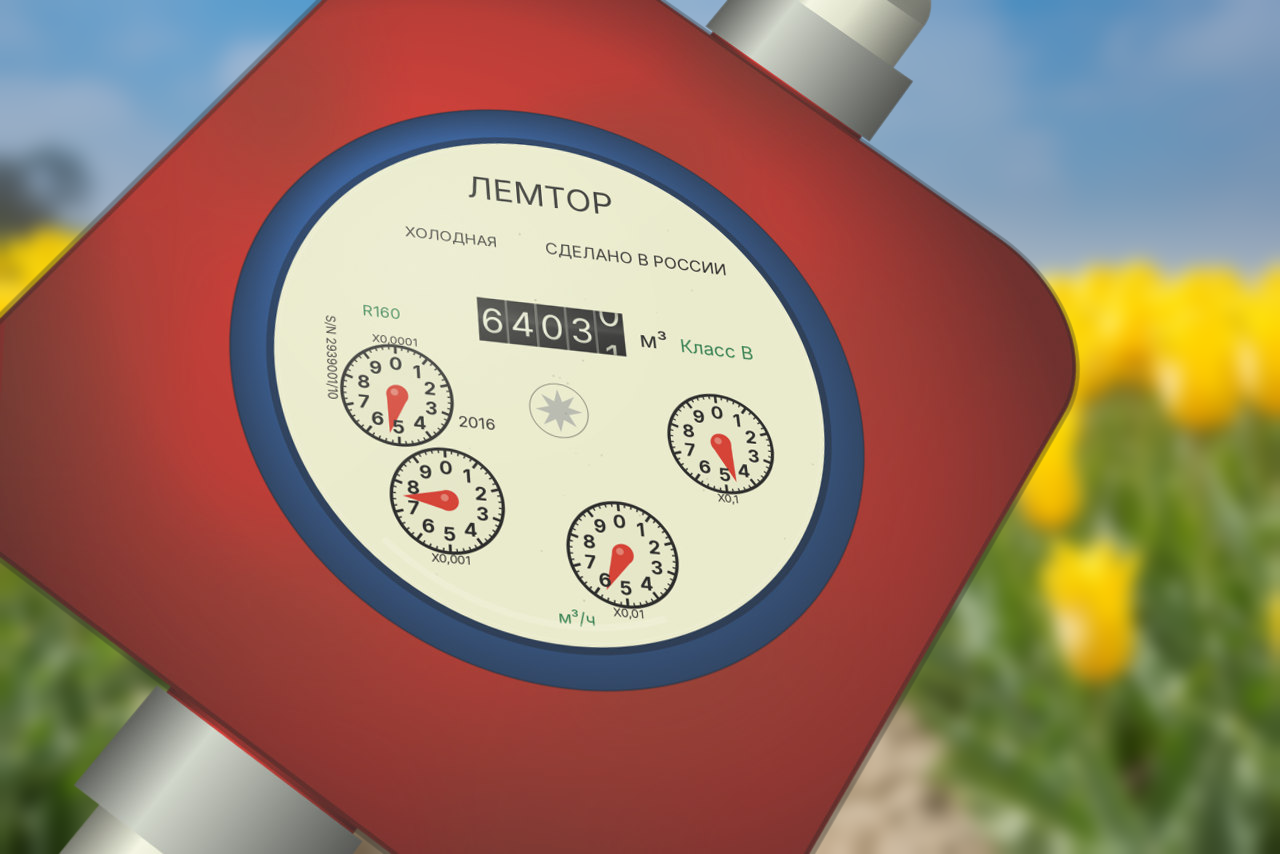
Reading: 64030.4575 m³
